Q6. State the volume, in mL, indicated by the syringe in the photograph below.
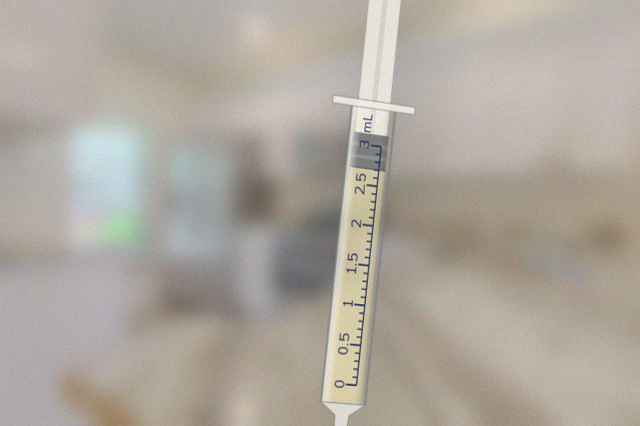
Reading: 2.7 mL
